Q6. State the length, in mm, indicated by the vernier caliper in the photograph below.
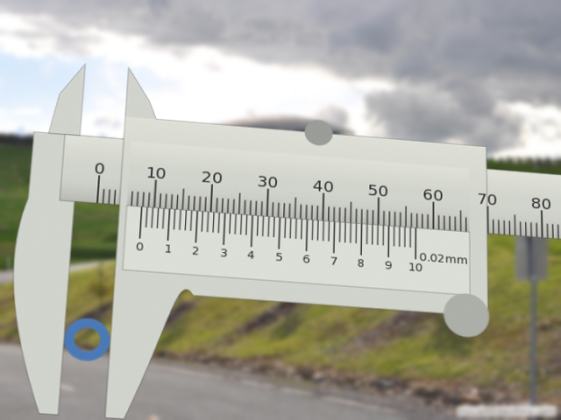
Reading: 7.8 mm
